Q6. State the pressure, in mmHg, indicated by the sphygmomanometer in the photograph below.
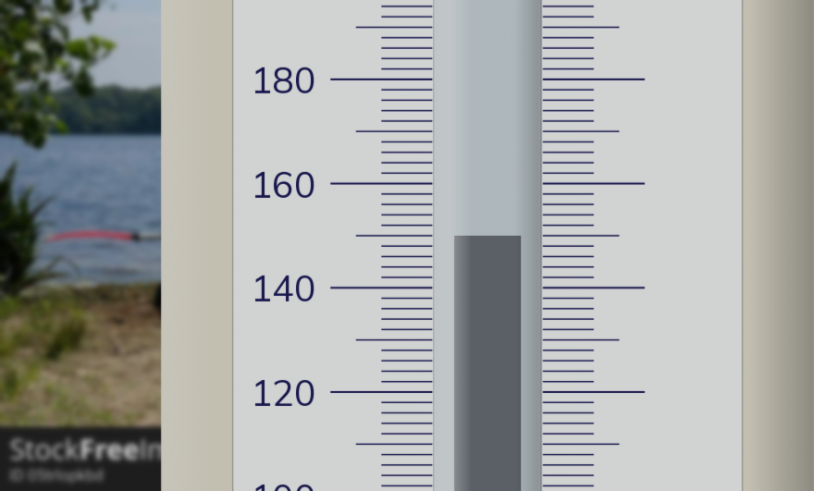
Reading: 150 mmHg
